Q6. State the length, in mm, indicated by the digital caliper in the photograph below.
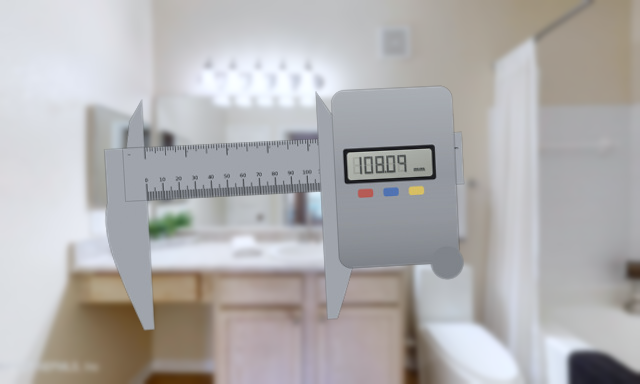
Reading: 108.09 mm
